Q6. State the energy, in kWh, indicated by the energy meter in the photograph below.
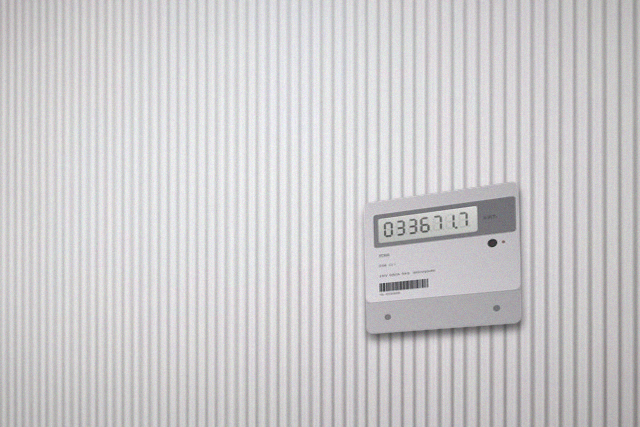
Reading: 33671.7 kWh
